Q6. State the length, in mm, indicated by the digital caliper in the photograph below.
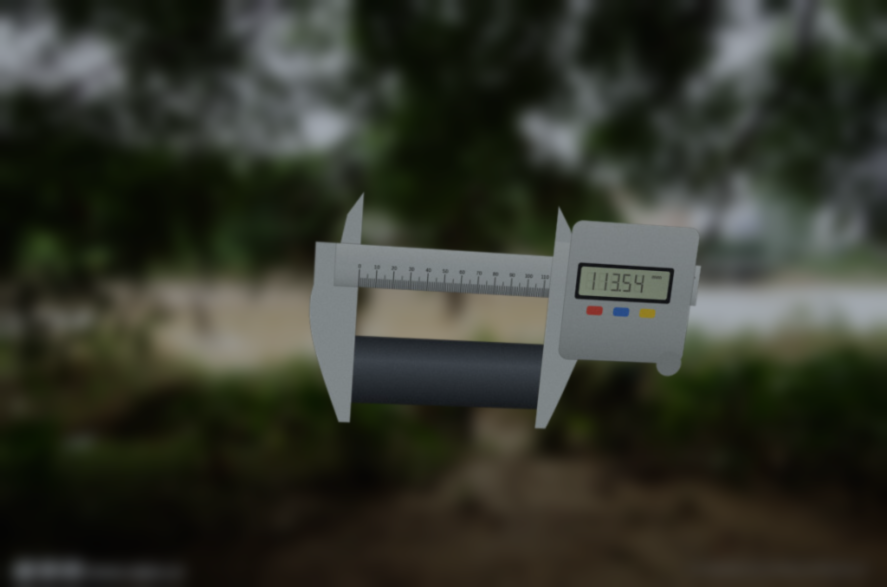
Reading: 113.54 mm
